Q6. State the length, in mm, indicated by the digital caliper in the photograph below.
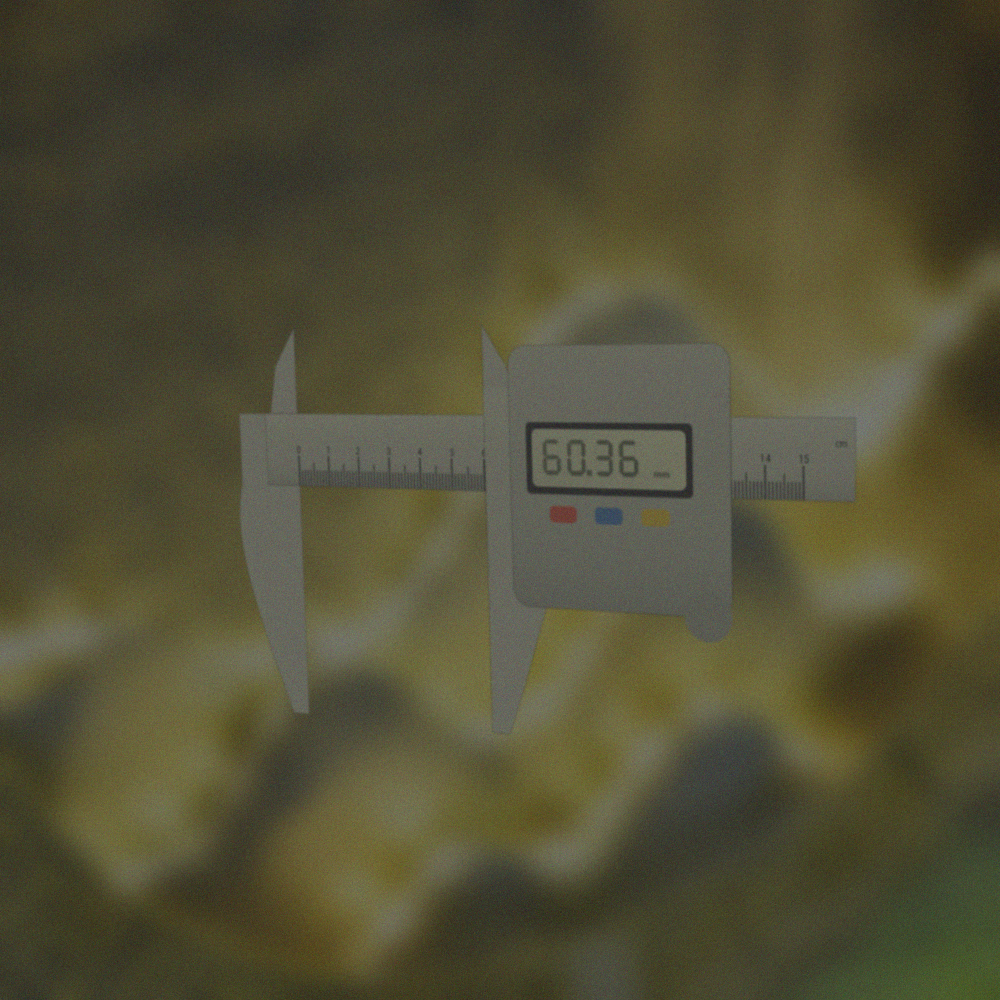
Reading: 60.36 mm
